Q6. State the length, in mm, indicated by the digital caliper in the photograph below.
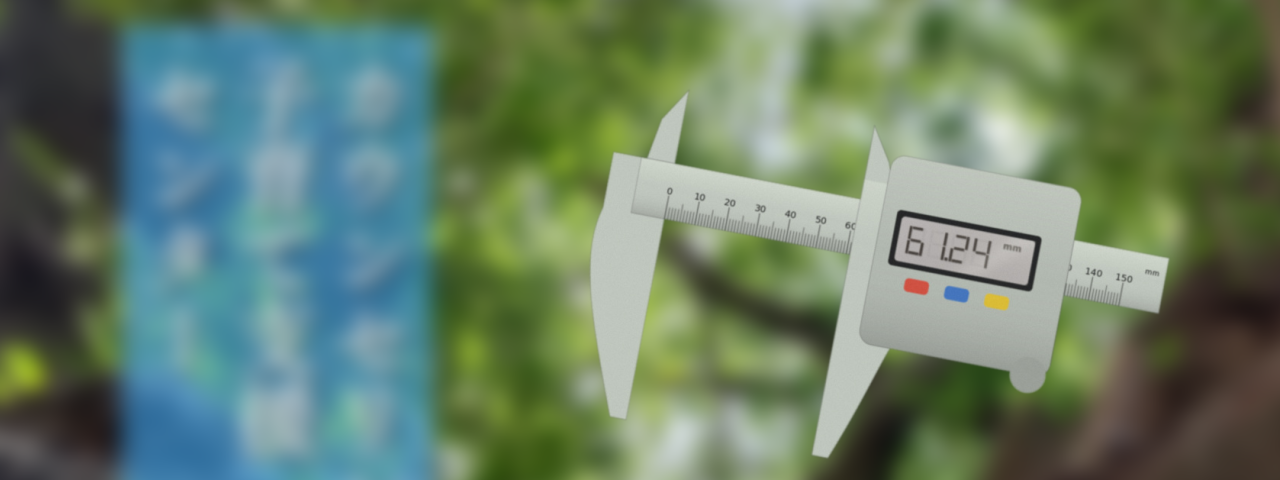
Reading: 61.24 mm
